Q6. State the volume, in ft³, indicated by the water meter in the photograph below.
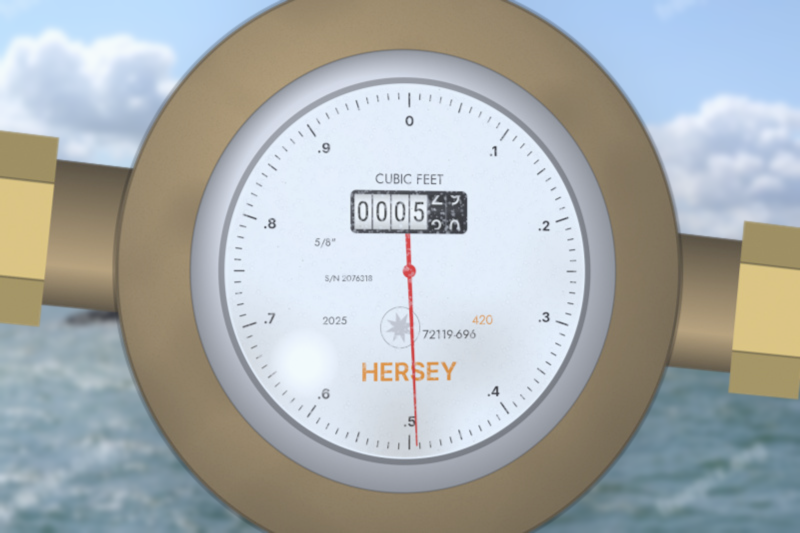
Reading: 529.49 ft³
